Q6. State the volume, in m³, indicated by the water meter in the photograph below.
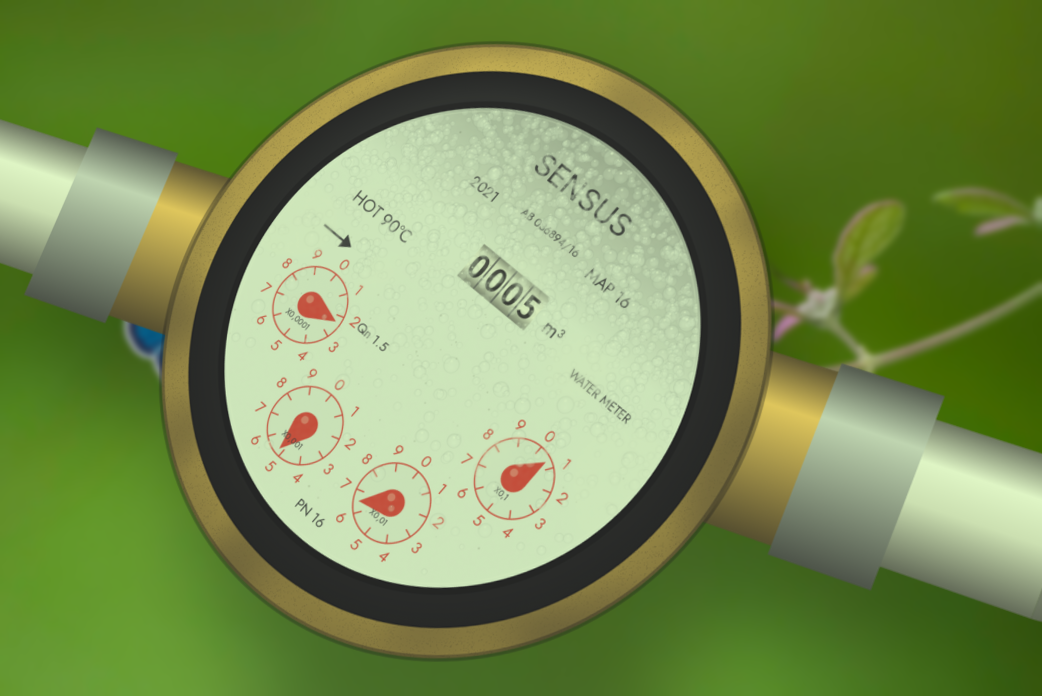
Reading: 5.0652 m³
